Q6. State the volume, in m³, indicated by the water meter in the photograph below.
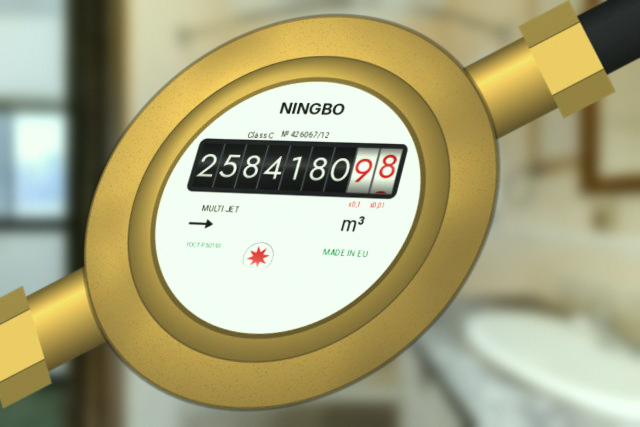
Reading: 2584180.98 m³
